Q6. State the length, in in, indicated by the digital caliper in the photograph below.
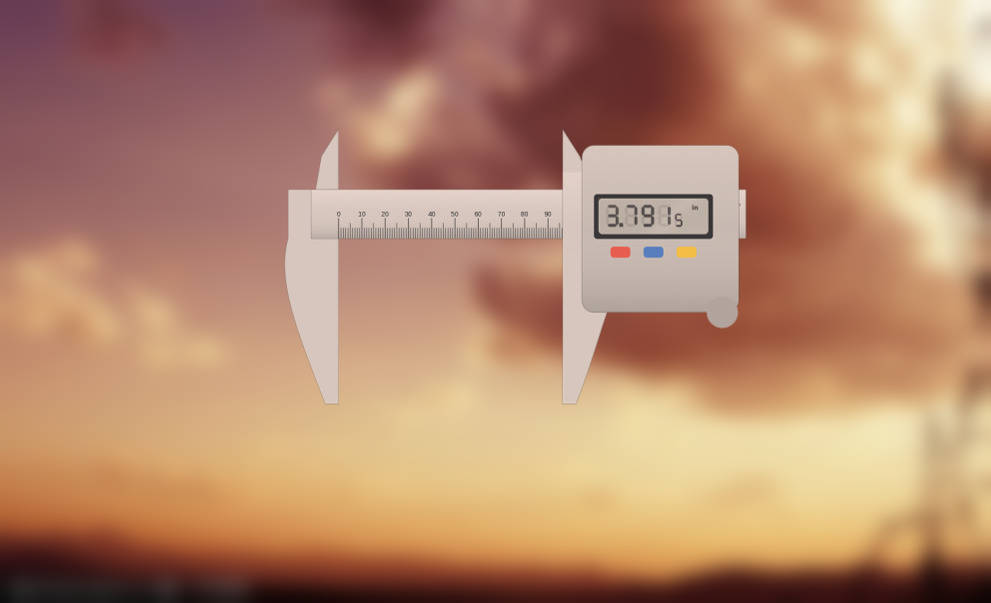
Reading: 3.7915 in
